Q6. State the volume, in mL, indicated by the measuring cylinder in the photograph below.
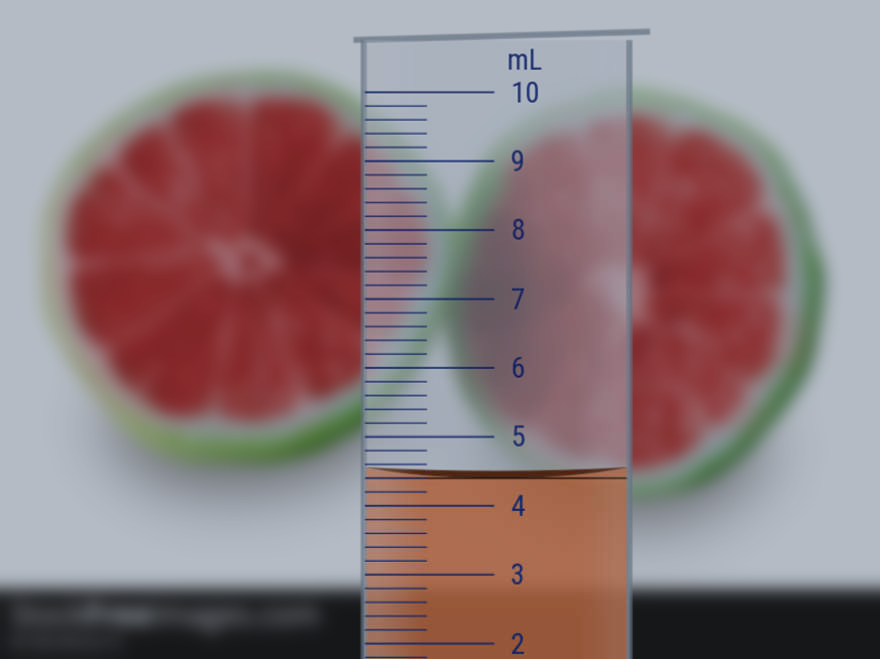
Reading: 4.4 mL
